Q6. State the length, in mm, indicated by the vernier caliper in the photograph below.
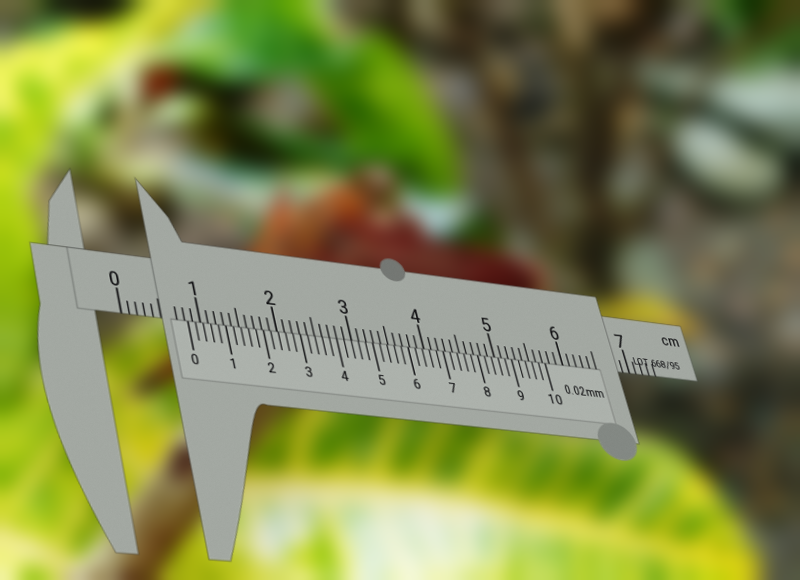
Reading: 8.4 mm
